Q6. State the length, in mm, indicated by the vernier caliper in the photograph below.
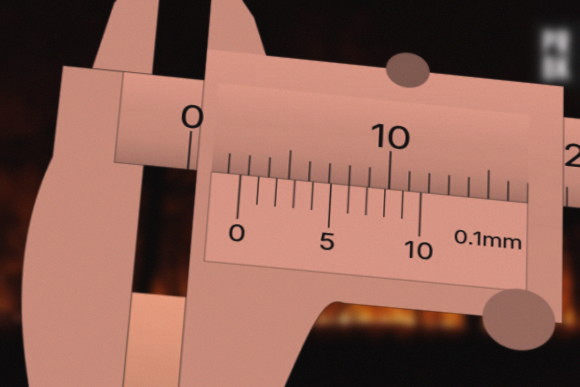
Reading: 2.6 mm
